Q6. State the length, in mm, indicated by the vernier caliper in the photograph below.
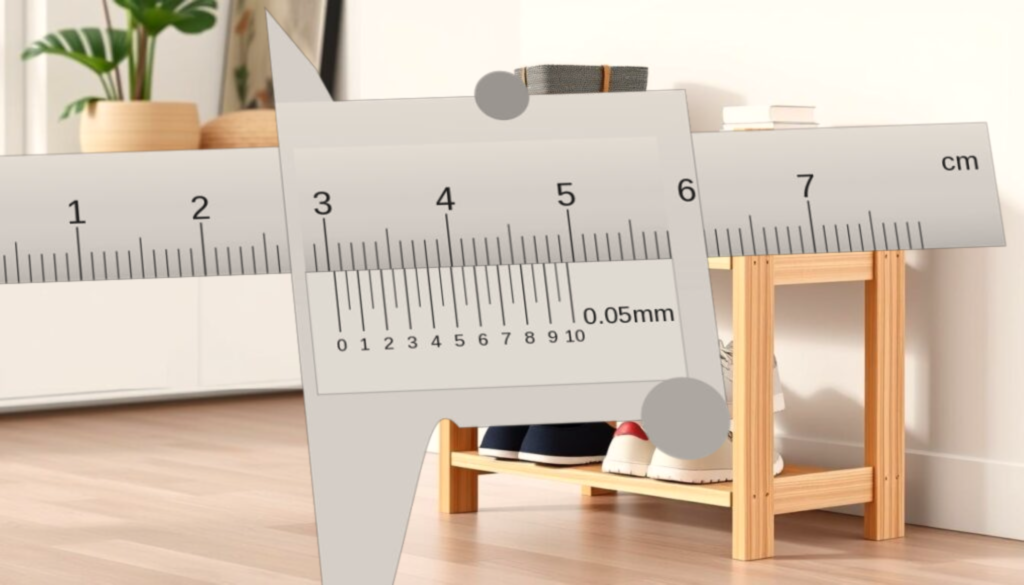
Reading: 30.4 mm
